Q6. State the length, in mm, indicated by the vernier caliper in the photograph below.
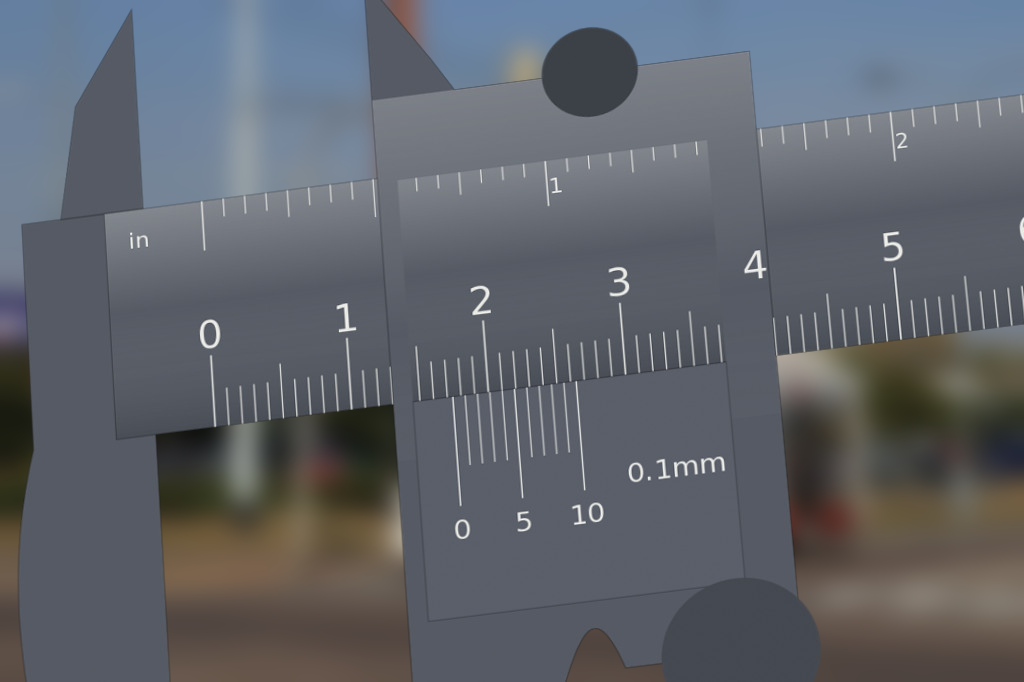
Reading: 17.4 mm
